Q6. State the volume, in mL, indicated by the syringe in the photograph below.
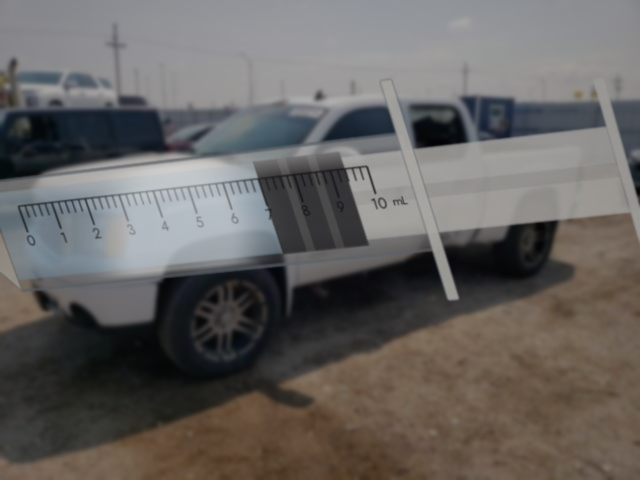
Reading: 7 mL
